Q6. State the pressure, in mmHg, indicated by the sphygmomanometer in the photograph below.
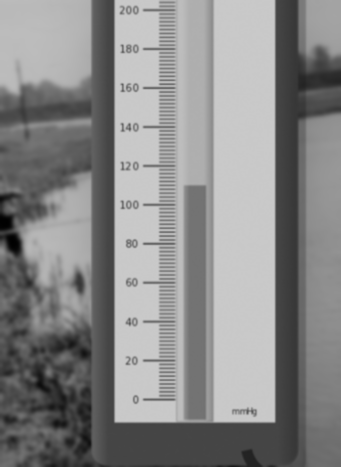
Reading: 110 mmHg
